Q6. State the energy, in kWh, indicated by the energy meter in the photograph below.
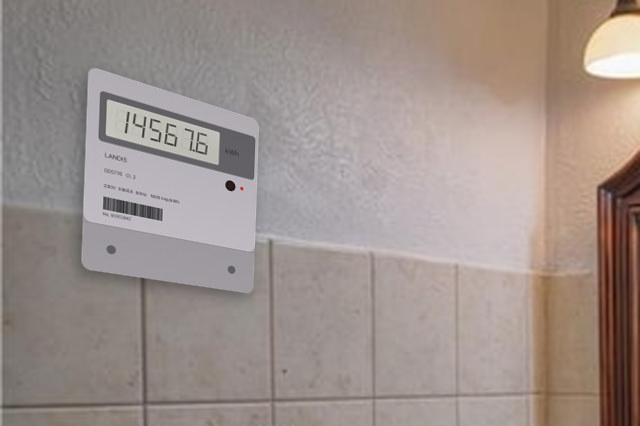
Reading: 14567.6 kWh
